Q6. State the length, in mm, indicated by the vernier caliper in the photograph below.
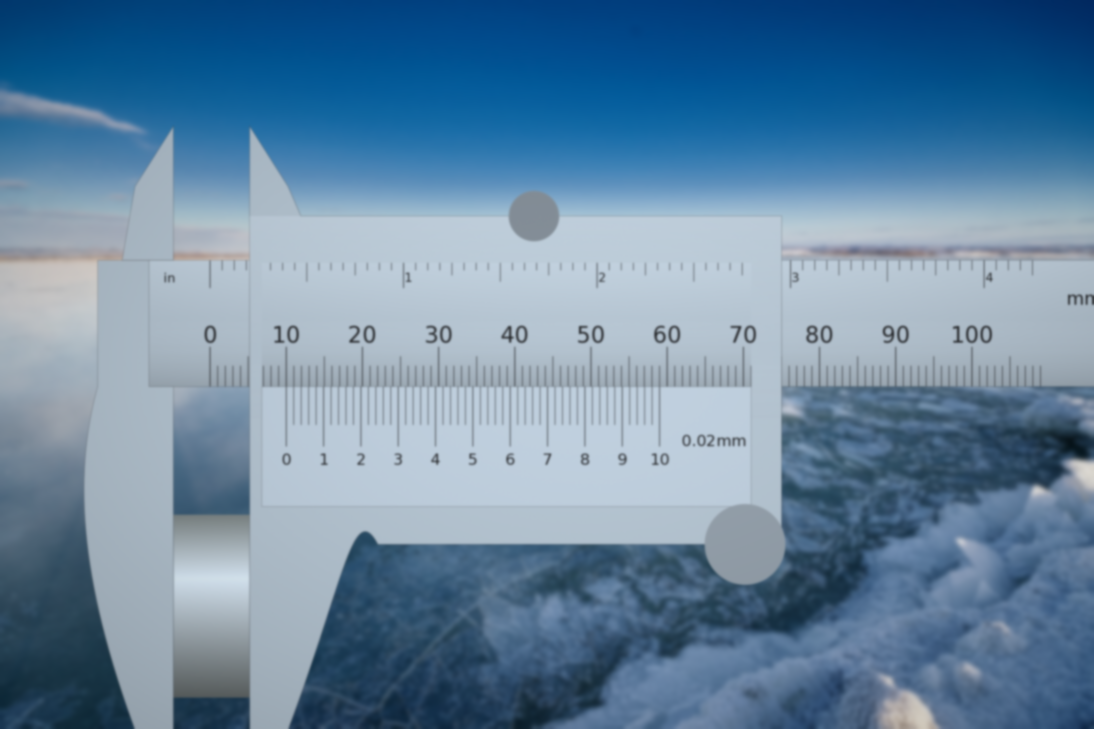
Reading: 10.0 mm
